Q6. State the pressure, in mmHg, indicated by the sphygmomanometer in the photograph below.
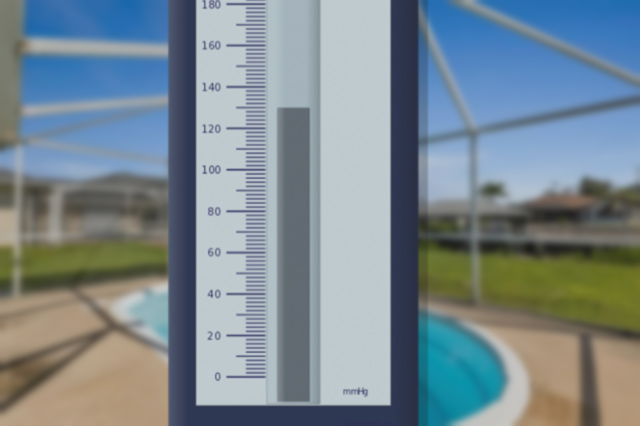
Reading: 130 mmHg
